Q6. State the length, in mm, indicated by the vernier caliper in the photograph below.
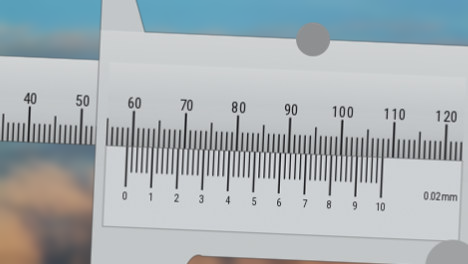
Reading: 59.0 mm
